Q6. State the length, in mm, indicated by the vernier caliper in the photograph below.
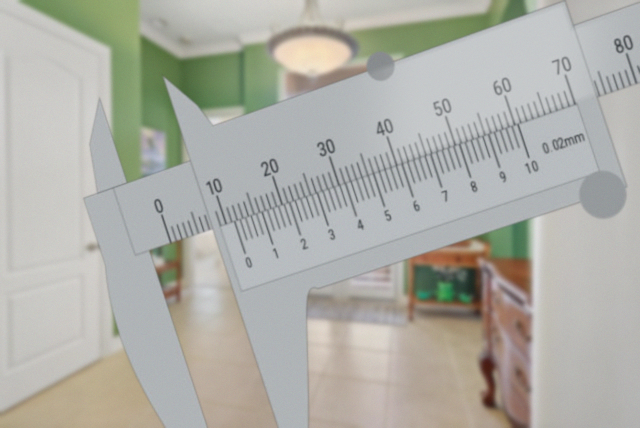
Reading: 11.5 mm
